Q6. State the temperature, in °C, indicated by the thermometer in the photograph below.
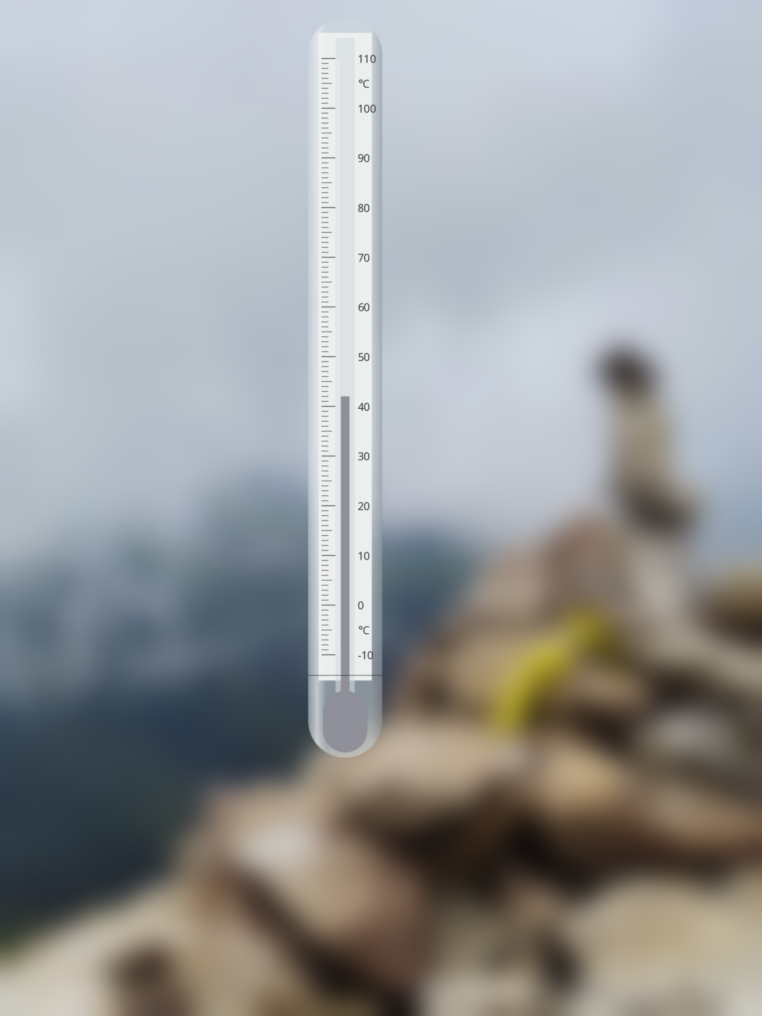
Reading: 42 °C
